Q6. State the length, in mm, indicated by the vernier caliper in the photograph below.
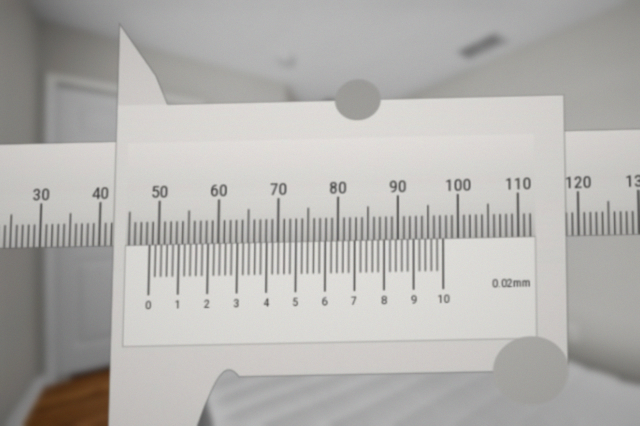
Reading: 48.5 mm
